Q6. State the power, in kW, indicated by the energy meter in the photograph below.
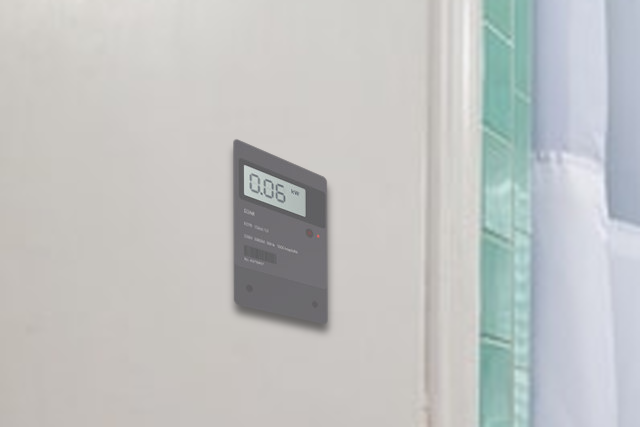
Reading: 0.06 kW
